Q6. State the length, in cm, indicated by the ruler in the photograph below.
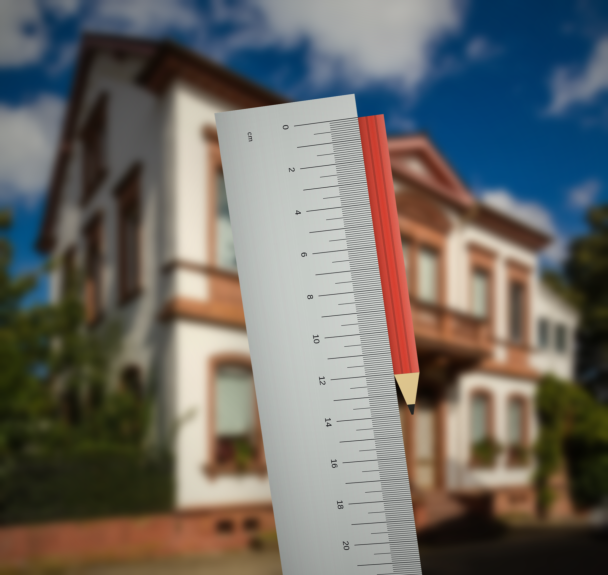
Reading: 14 cm
